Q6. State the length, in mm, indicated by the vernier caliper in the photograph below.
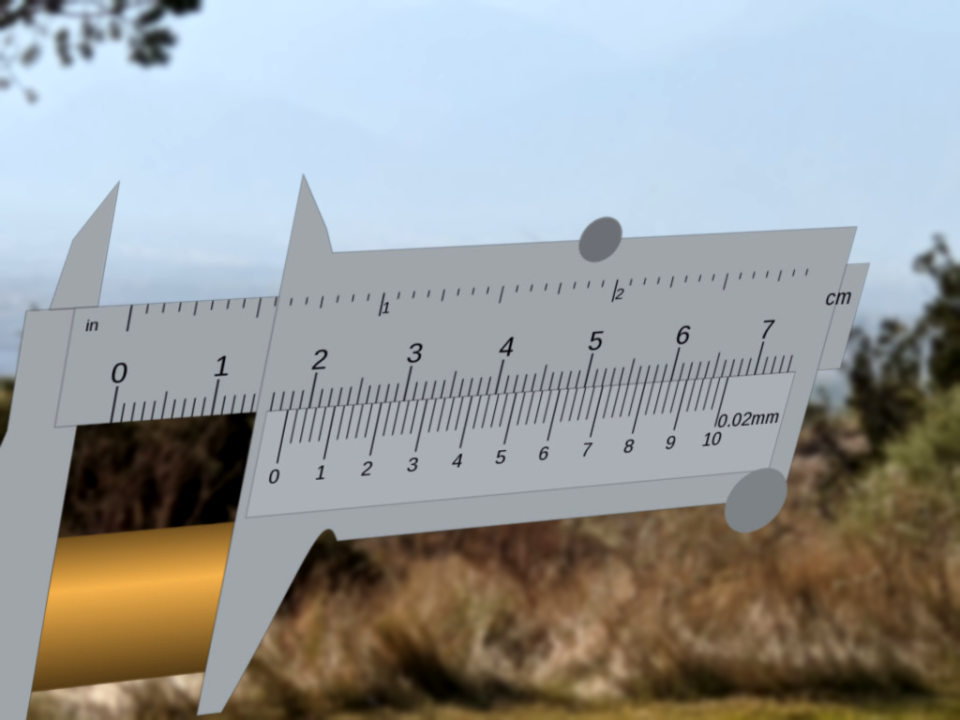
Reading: 17.8 mm
